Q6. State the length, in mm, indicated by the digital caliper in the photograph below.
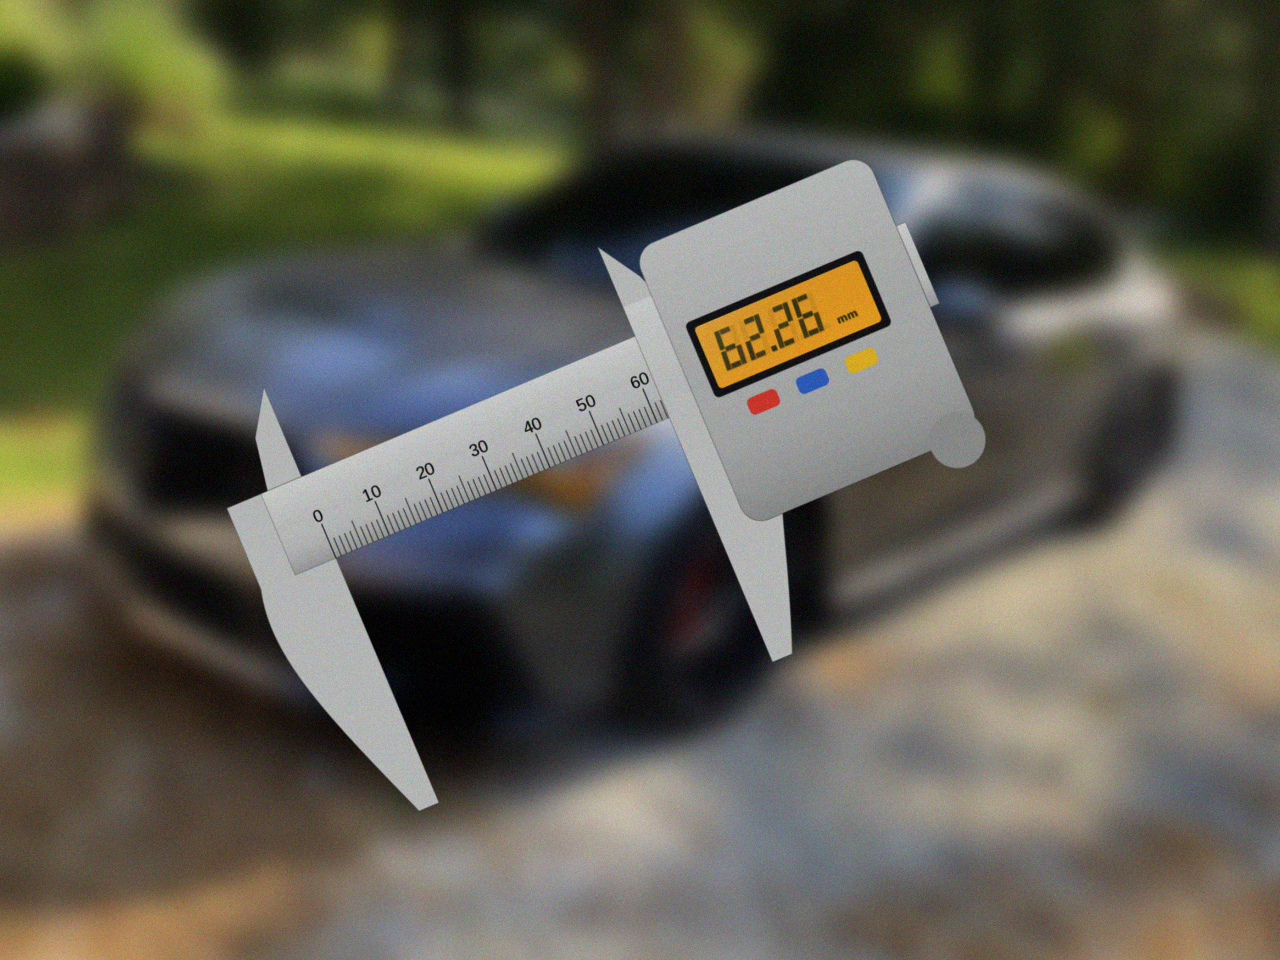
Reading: 62.26 mm
